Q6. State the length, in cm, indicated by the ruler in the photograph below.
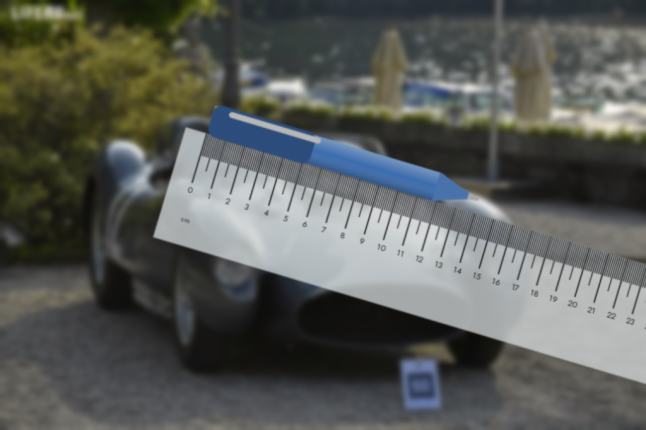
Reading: 14 cm
